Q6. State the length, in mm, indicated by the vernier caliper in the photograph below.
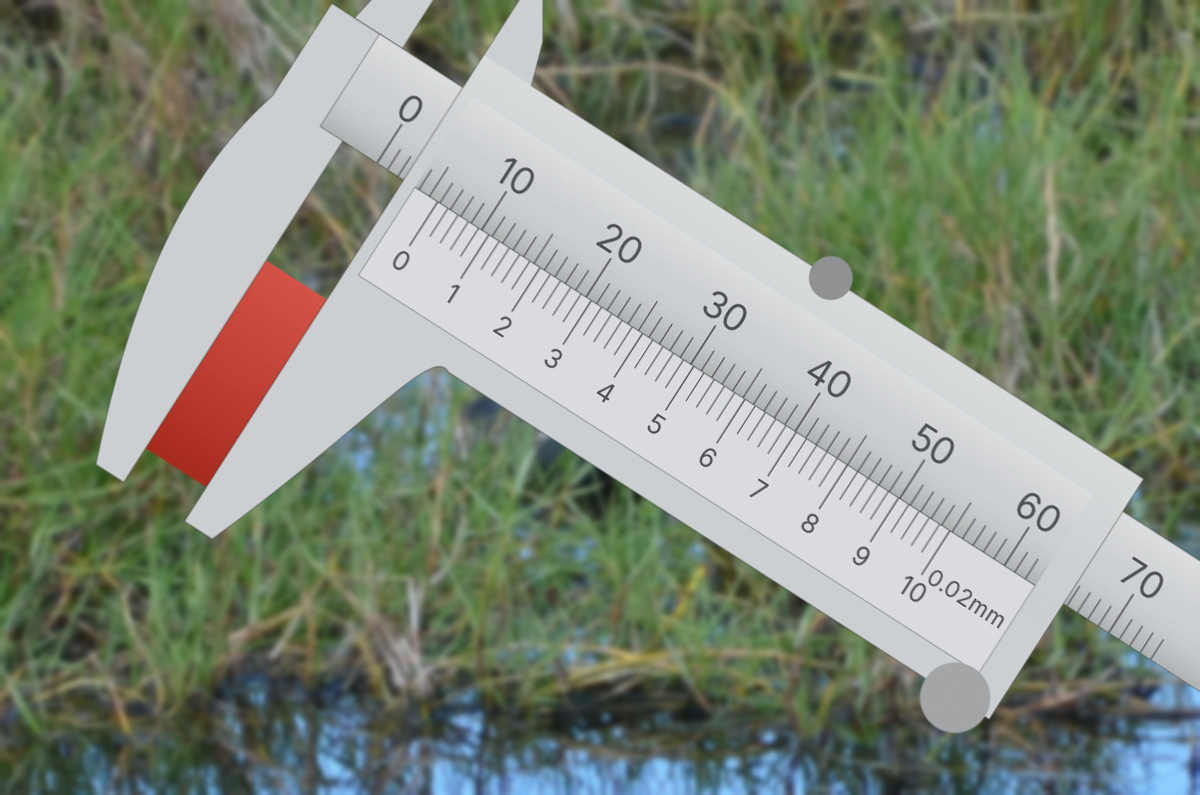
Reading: 5.8 mm
